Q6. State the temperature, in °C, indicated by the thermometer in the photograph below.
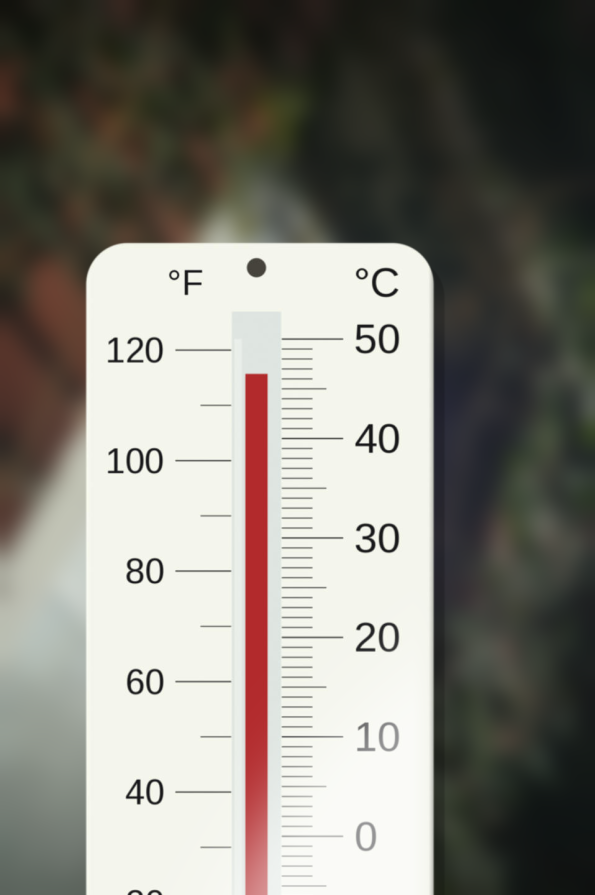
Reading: 46.5 °C
